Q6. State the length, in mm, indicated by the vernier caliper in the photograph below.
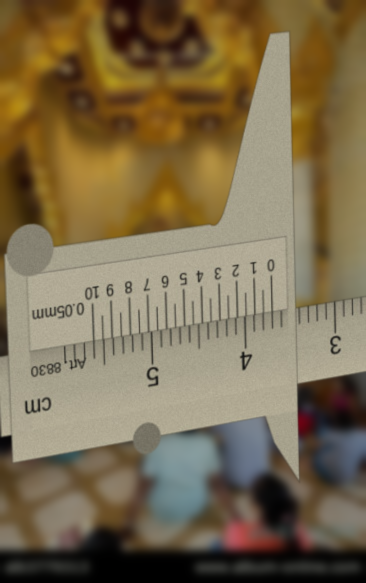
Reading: 37.0 mm
